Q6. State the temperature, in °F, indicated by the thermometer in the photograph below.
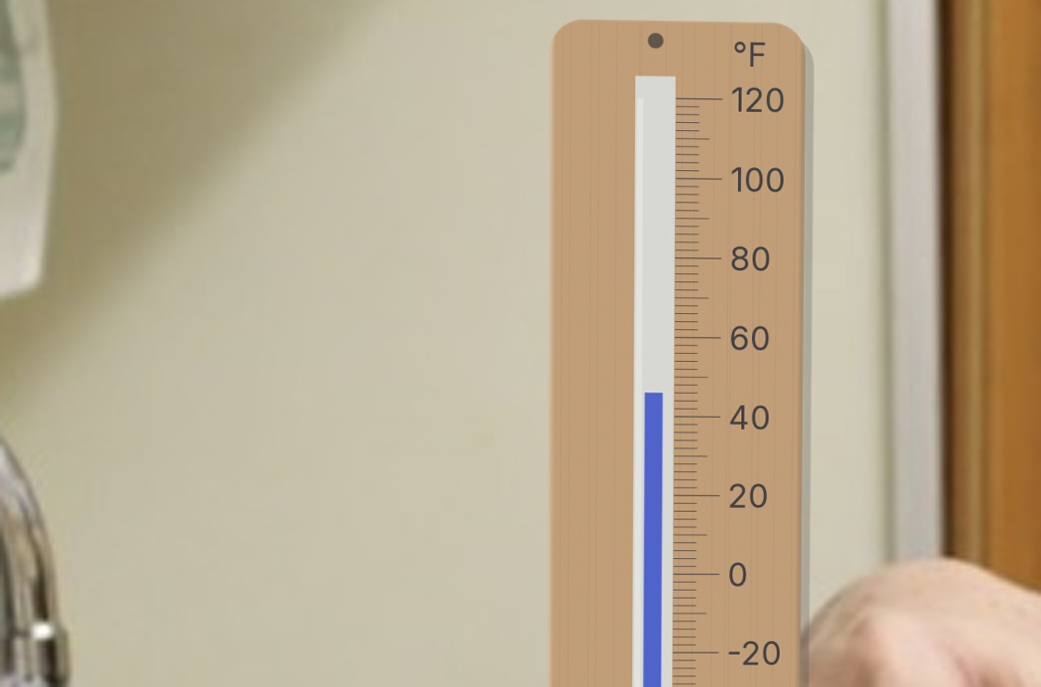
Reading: 46 °F
